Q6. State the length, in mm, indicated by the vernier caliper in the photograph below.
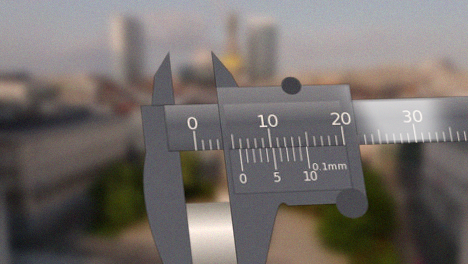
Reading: 5.8 mm
